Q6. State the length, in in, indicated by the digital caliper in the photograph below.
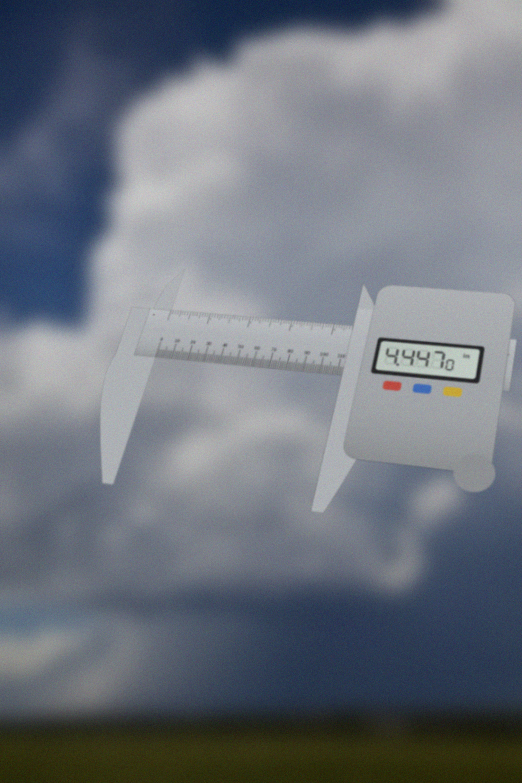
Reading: 4.4470 in
